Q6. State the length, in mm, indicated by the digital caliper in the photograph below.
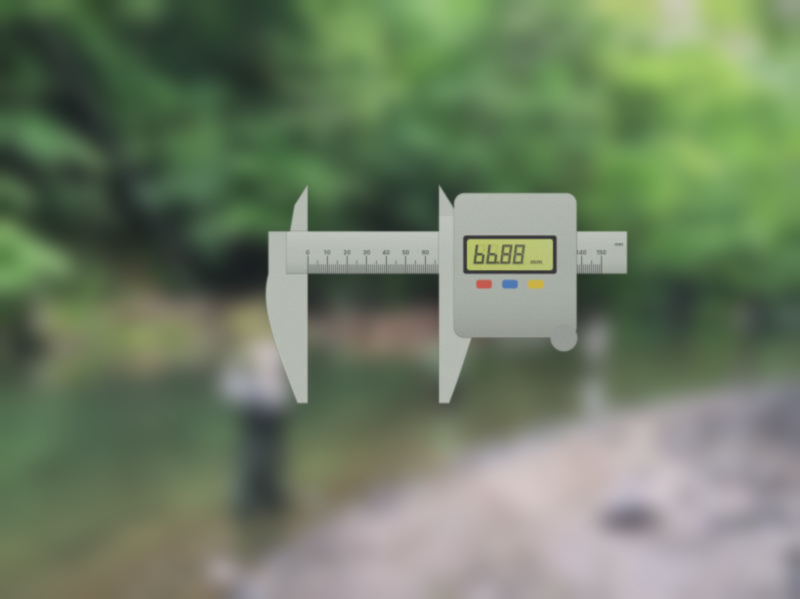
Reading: 66.88 mm
